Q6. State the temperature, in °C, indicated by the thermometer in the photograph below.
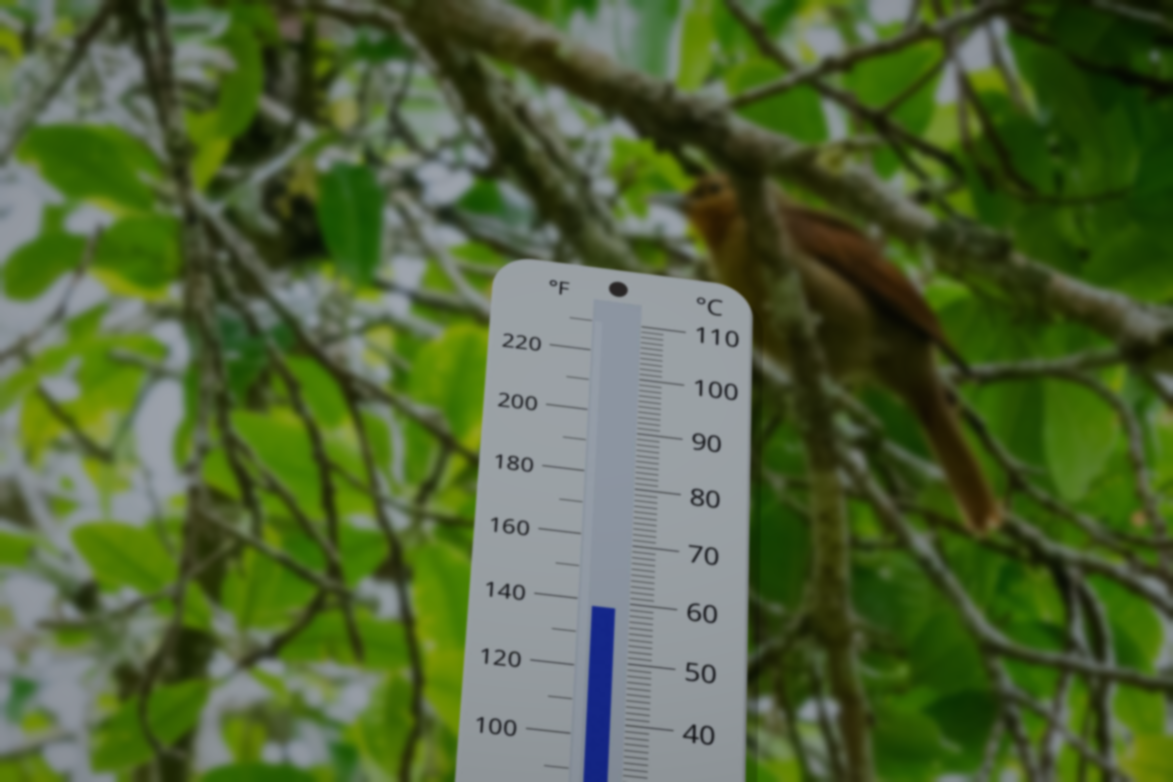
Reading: 59 °C
